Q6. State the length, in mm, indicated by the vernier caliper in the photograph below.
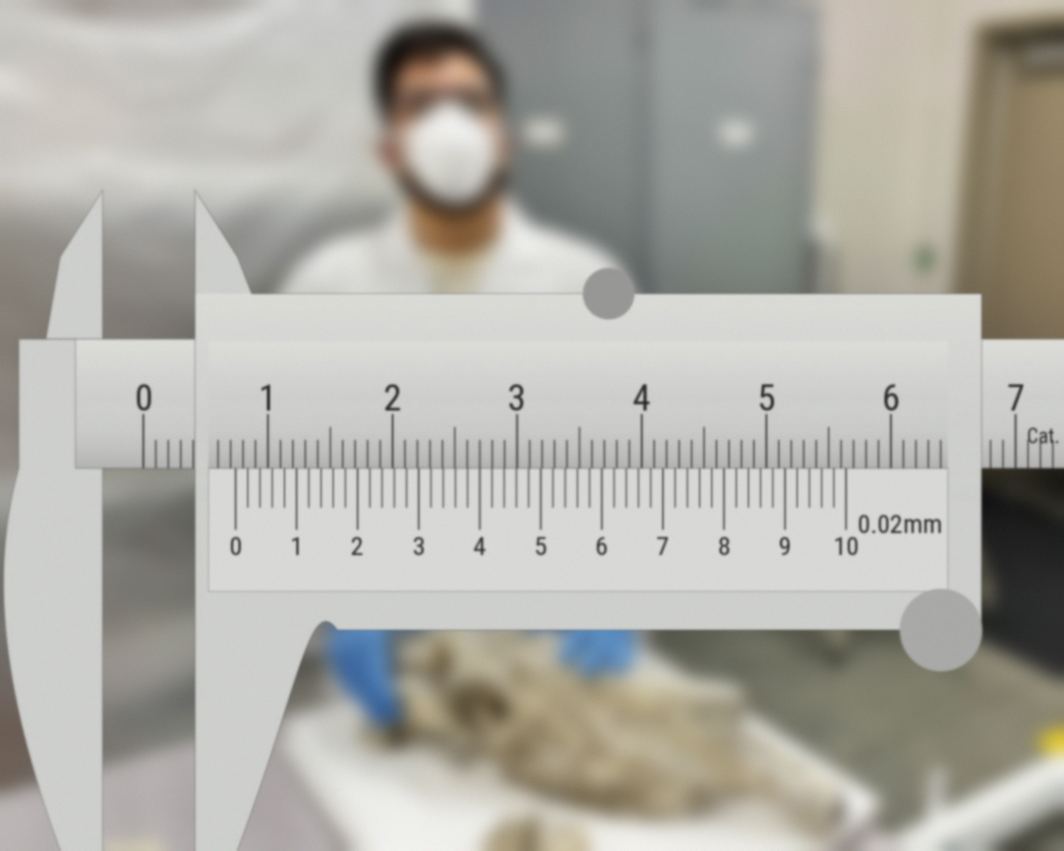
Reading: 7.4 mm
